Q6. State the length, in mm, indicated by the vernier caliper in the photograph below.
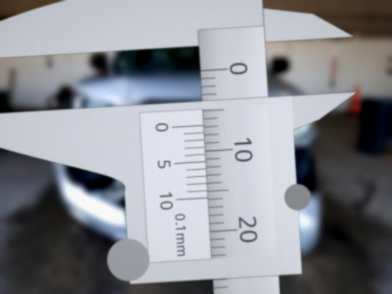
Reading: 6.8 mm
